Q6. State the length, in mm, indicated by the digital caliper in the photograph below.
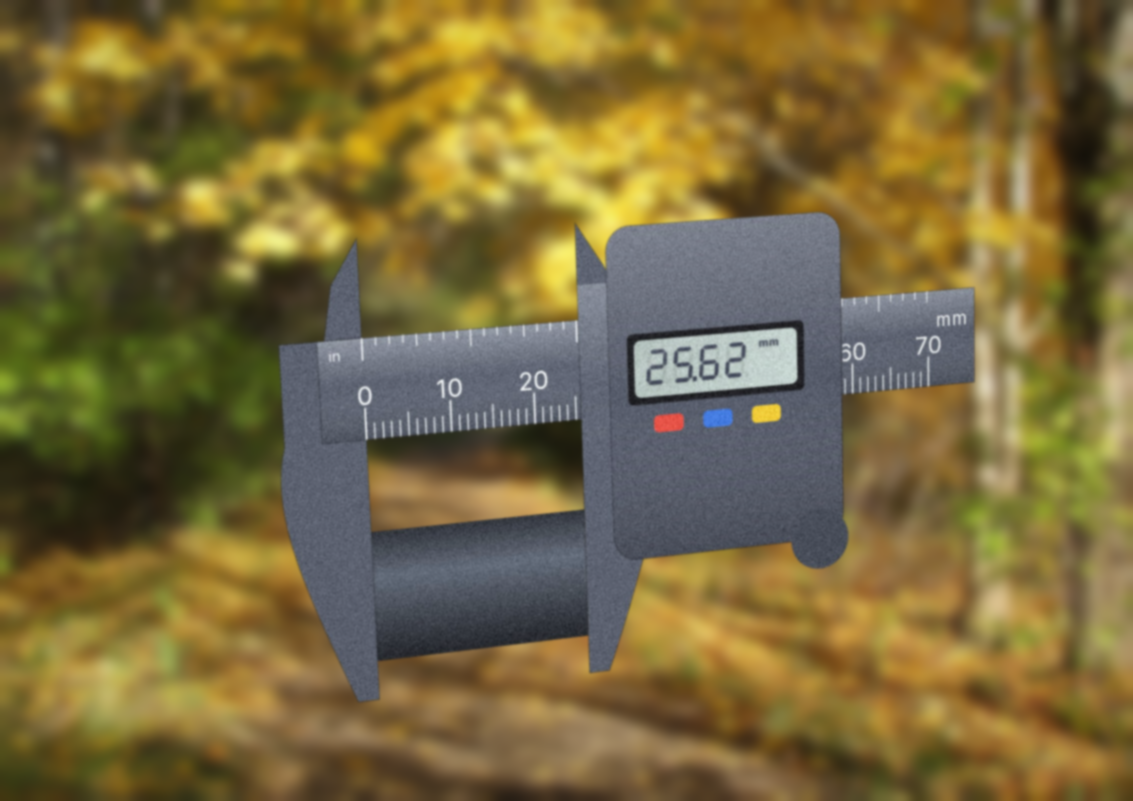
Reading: 25.62 mm
